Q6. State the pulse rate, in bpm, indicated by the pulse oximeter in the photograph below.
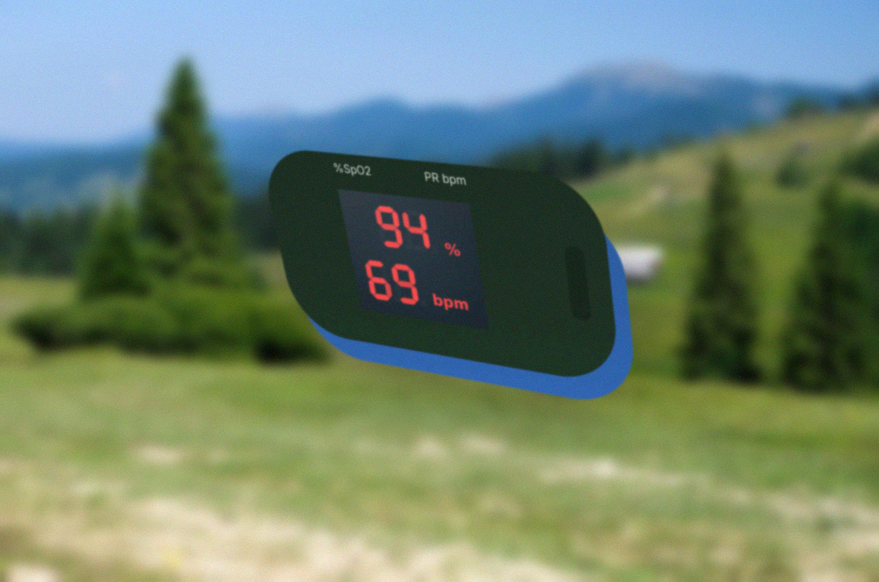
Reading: 69 bpm
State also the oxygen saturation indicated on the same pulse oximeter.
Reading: 94 %
